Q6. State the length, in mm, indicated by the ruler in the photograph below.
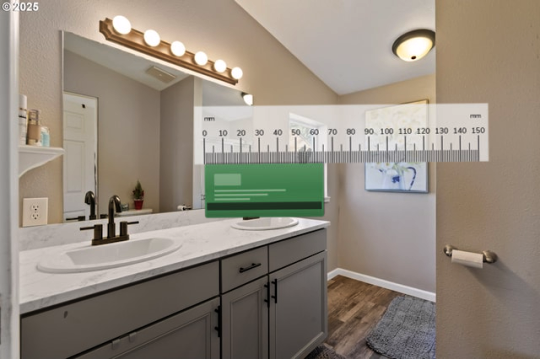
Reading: 65 mm
